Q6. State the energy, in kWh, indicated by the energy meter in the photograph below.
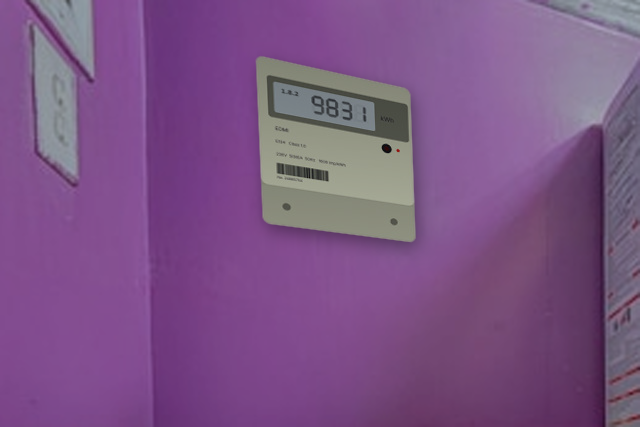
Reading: 9831 kWh
